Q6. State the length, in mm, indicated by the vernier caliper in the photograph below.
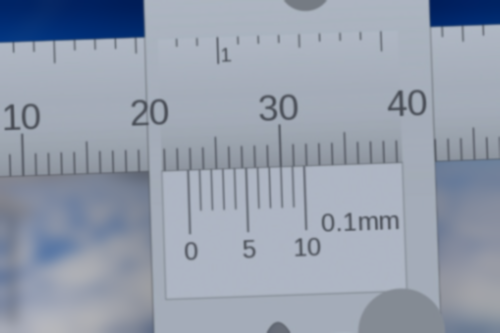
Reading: 22.8 mm
